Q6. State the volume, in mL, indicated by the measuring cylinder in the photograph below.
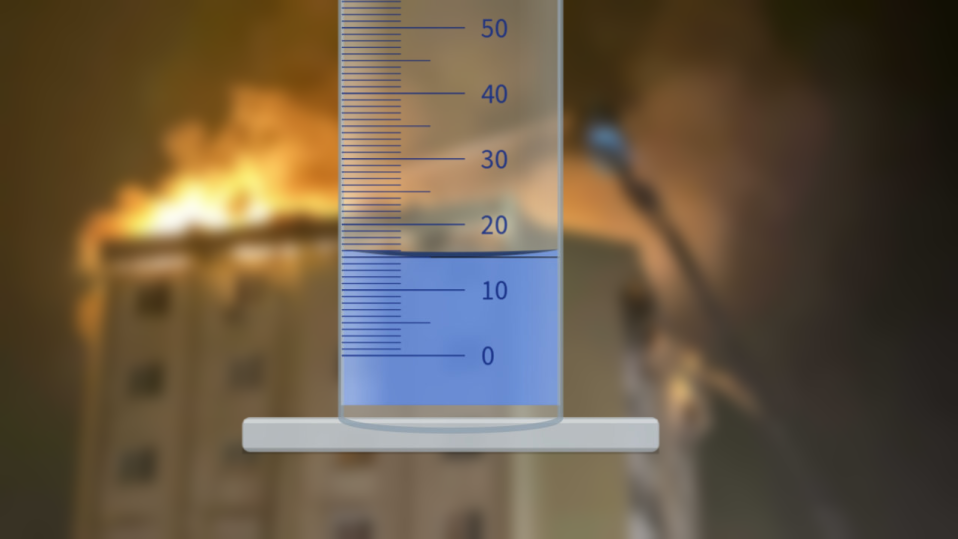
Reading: 15 mL
